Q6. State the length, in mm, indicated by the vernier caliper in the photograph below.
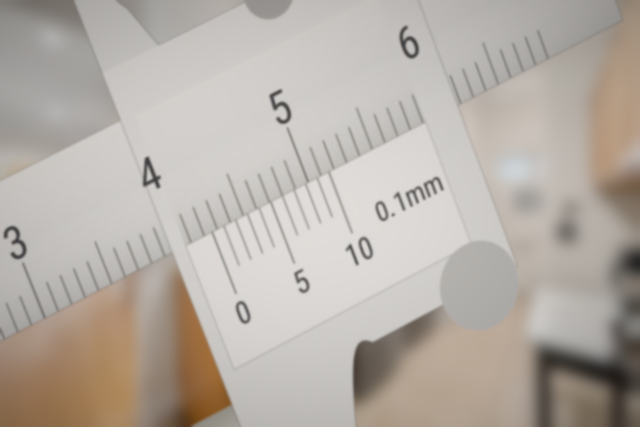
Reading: 42.6 mm
